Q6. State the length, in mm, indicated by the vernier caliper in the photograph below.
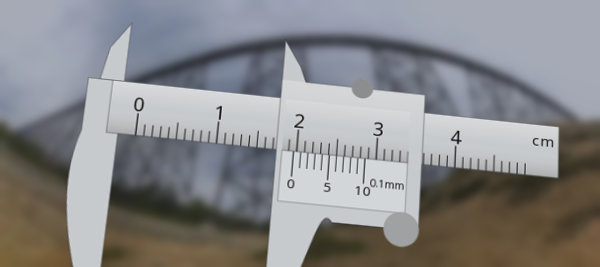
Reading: 19.6 mm
